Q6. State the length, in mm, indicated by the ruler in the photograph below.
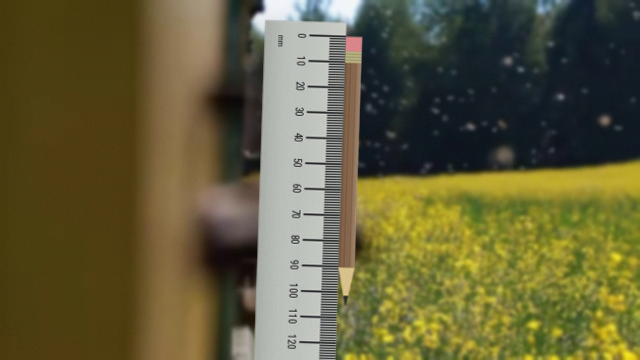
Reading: 105 mm
